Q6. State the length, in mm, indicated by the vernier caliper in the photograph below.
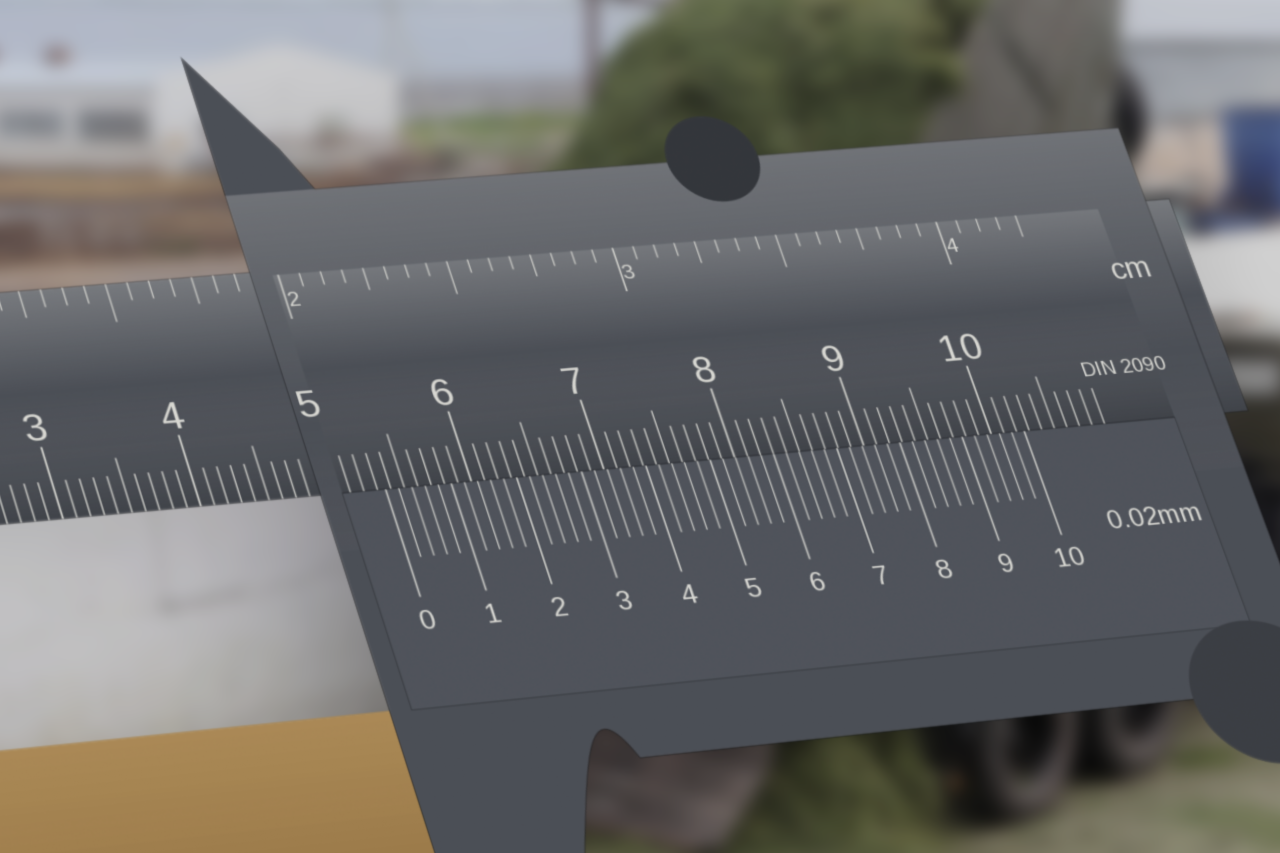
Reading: 53.6 mm
